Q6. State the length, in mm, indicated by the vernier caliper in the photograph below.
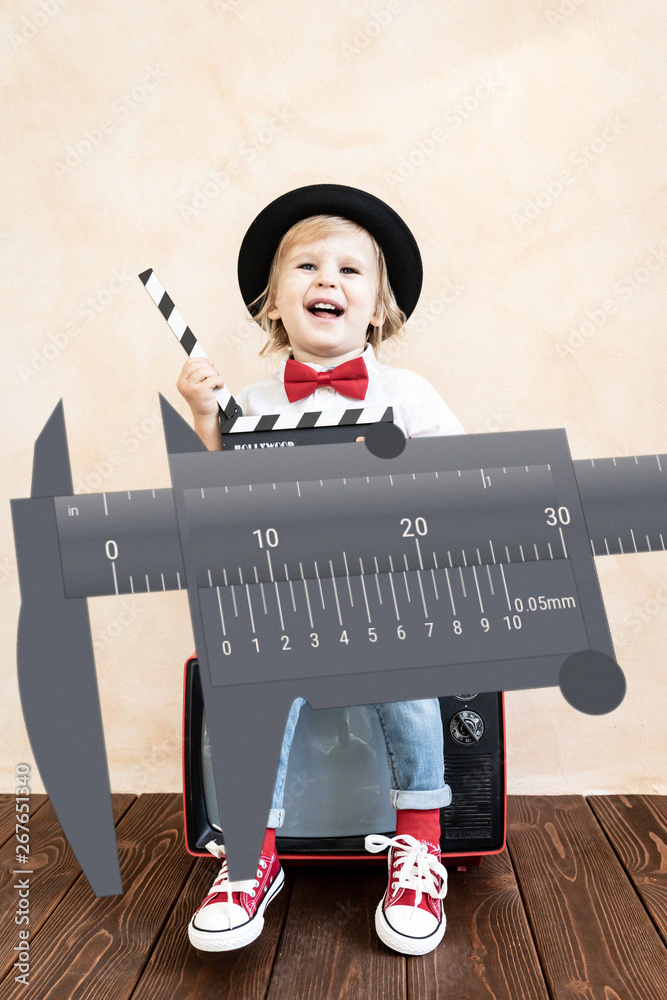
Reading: 6.4 mm
